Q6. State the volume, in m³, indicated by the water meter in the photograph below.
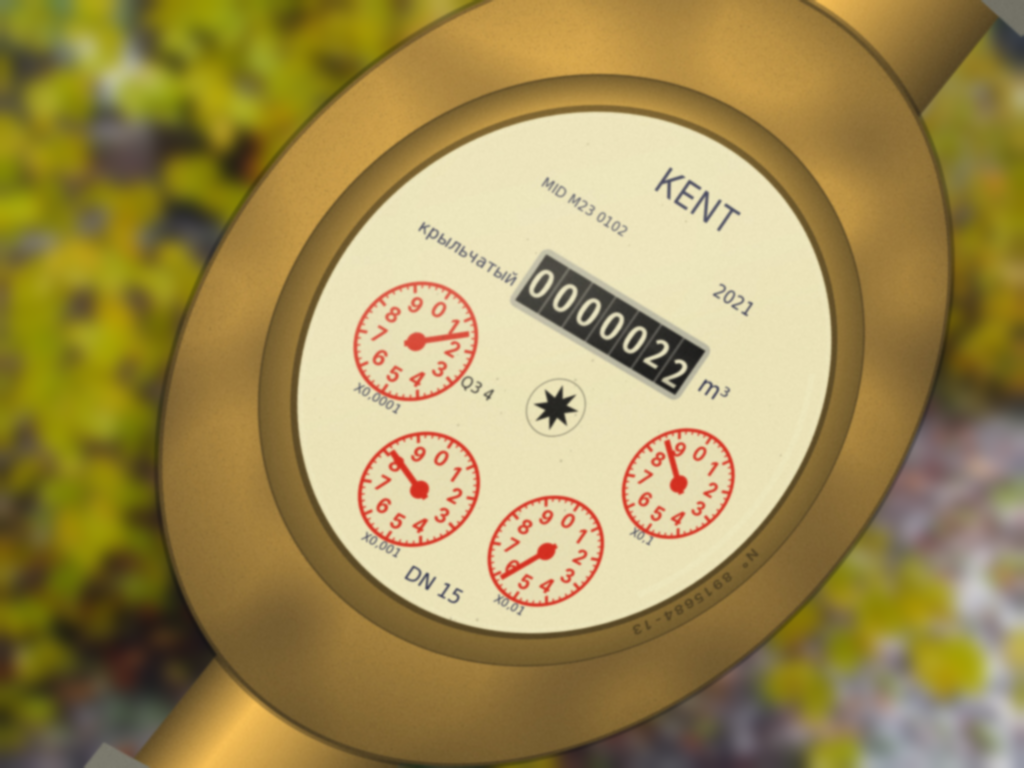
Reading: 21.8581 m³
